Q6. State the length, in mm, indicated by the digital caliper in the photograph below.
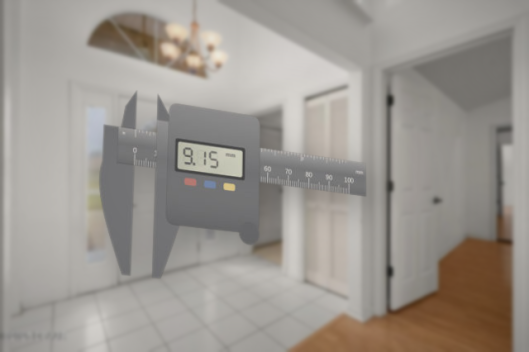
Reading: 9.15 mm
